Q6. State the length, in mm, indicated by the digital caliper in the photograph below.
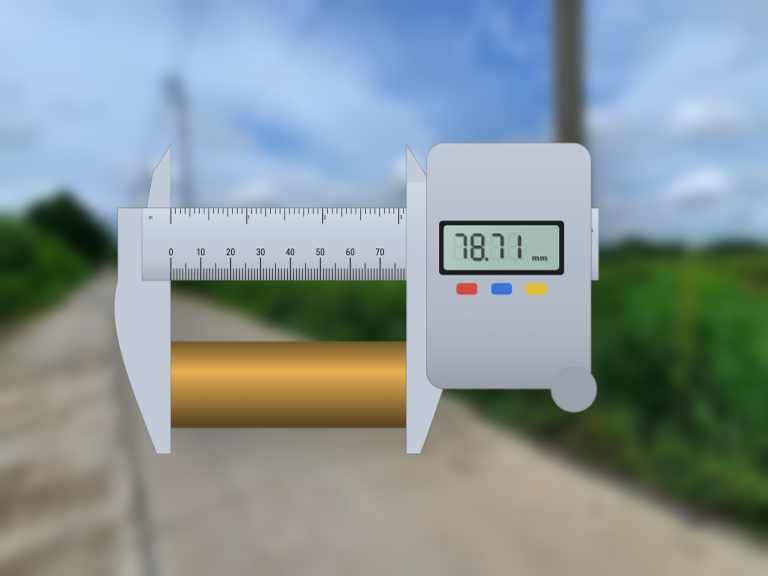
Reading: 78.71 mm
